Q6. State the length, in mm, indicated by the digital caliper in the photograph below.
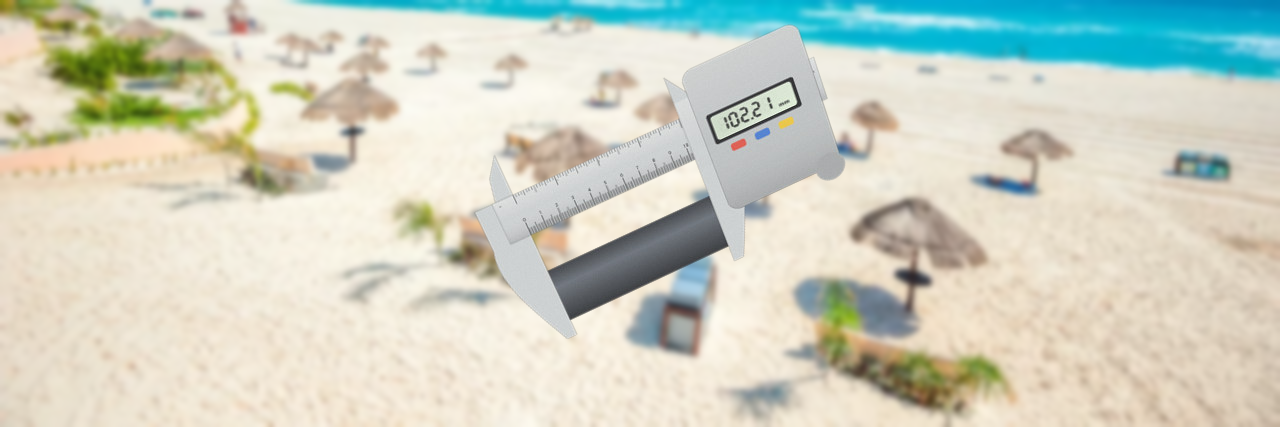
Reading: 102.21 mm
